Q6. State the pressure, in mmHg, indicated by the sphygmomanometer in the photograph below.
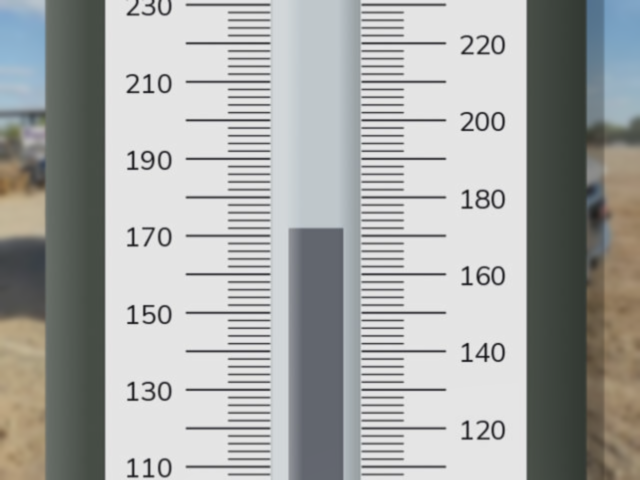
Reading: 172 mmHg
